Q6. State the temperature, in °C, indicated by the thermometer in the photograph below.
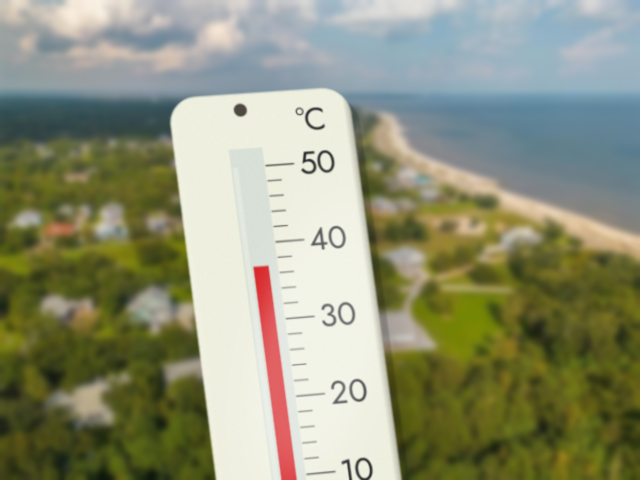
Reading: 37 °C
